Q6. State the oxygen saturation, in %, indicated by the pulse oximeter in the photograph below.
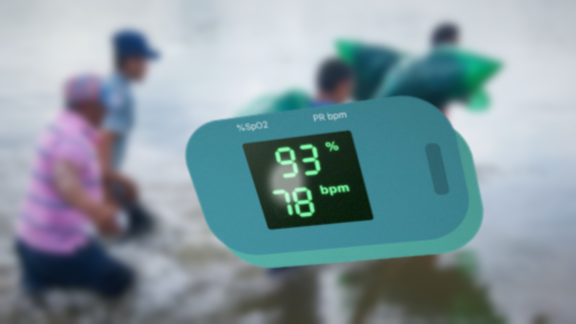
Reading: 93 %
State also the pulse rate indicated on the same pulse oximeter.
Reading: 78 bpm
